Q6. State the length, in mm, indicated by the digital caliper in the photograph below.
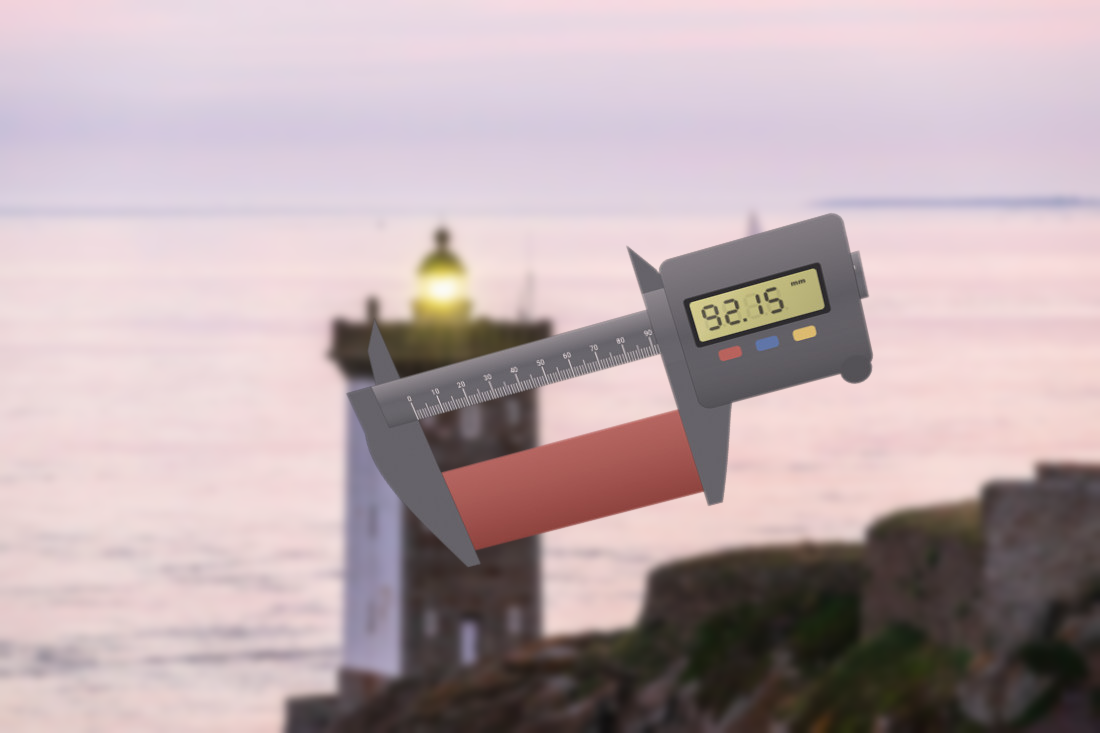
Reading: 92.15 mm
